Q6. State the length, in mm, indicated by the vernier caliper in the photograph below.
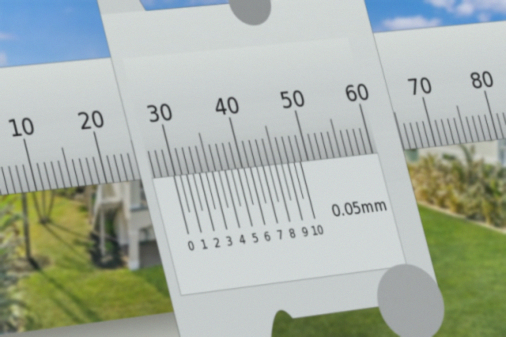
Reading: 29.8 mm
